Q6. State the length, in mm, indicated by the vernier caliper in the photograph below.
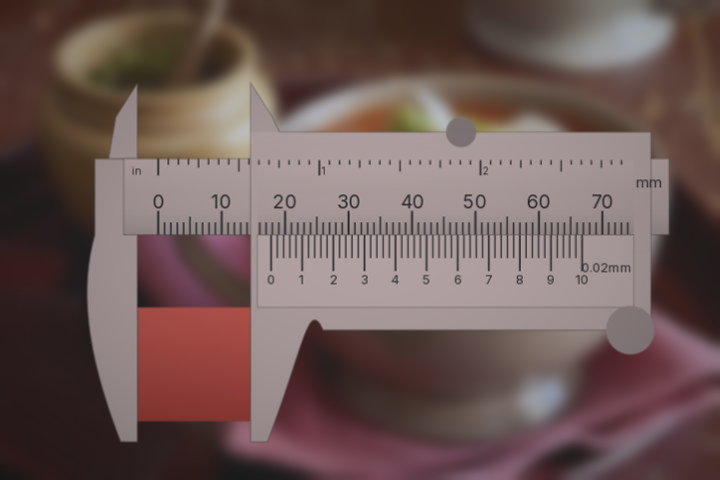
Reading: 17.8 mm
